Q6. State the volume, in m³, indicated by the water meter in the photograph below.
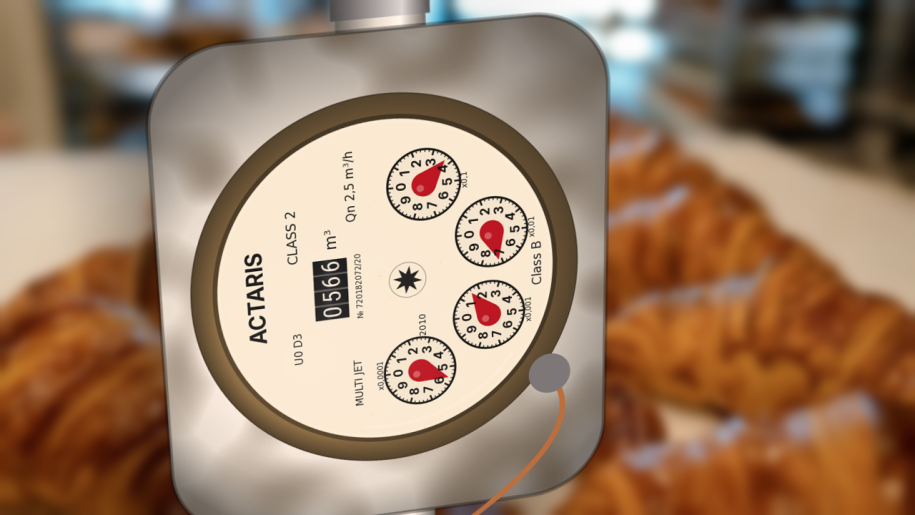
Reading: 566.3715 m³
